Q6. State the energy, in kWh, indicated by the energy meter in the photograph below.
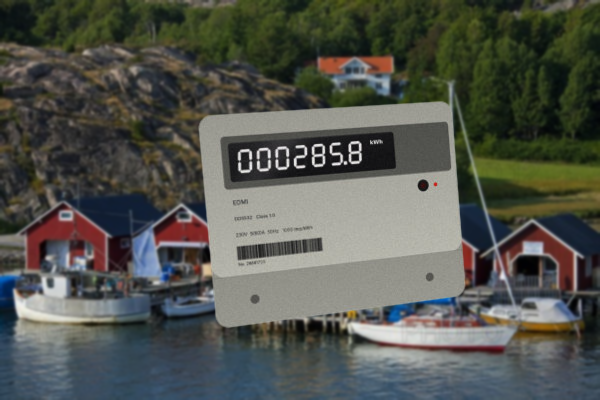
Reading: 285.8 kWh
